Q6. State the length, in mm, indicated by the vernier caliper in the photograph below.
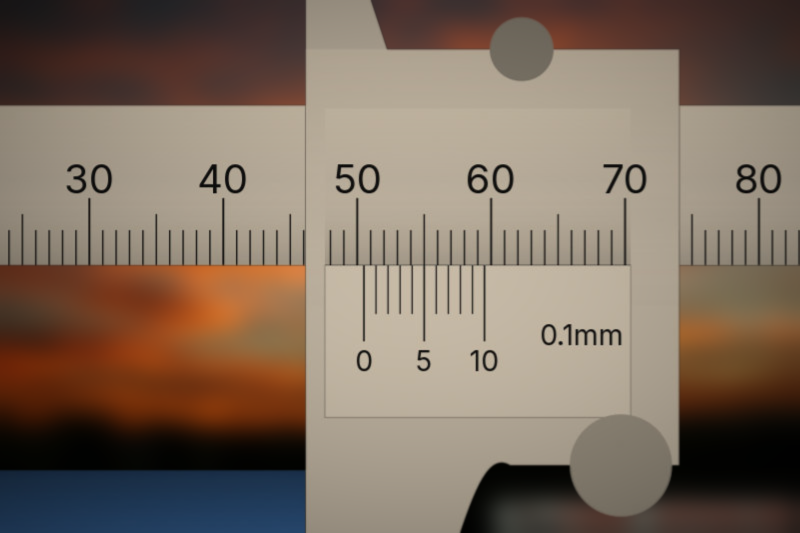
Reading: 50.5 mm
